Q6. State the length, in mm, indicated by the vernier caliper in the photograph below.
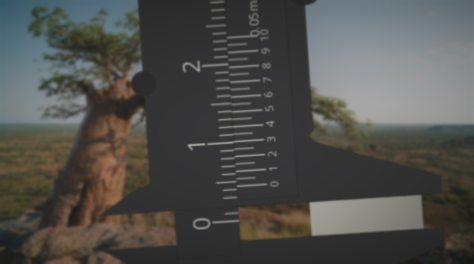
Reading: 4.4 mm
